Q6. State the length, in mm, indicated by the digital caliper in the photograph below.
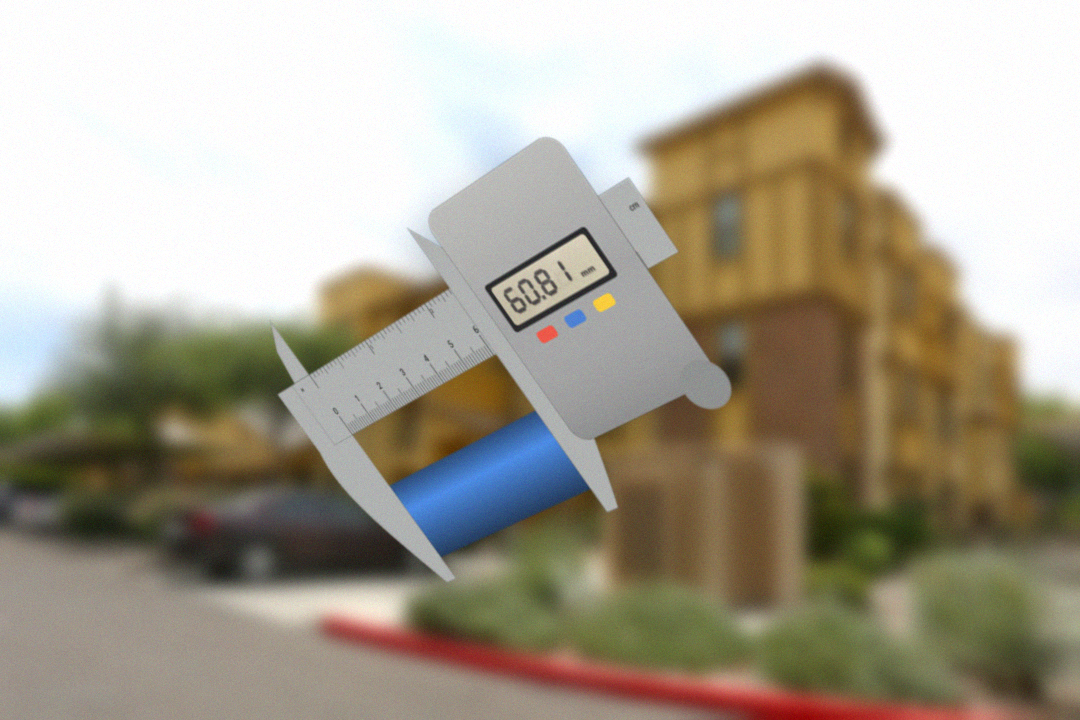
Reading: 60.81 mm
